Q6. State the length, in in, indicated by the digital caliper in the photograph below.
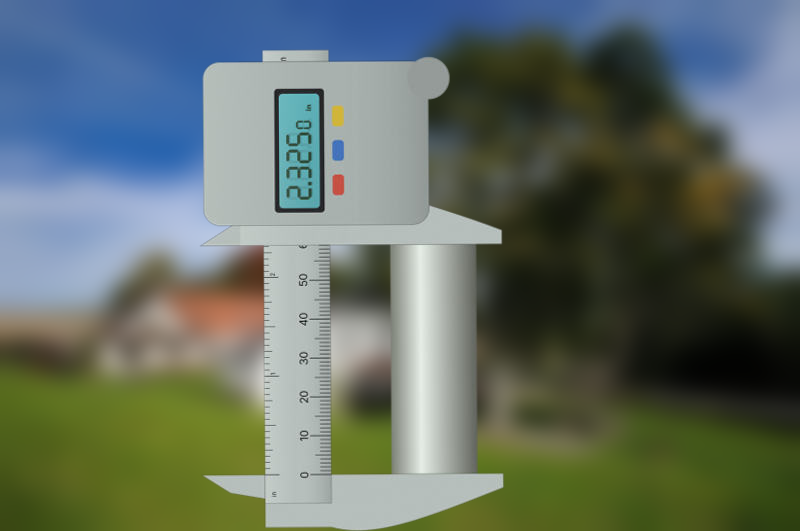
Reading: 2.3250 in
